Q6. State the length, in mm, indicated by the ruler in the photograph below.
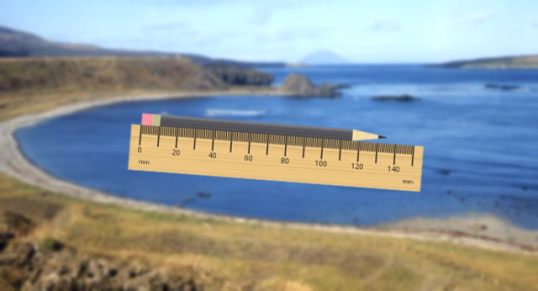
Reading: 135 mm
